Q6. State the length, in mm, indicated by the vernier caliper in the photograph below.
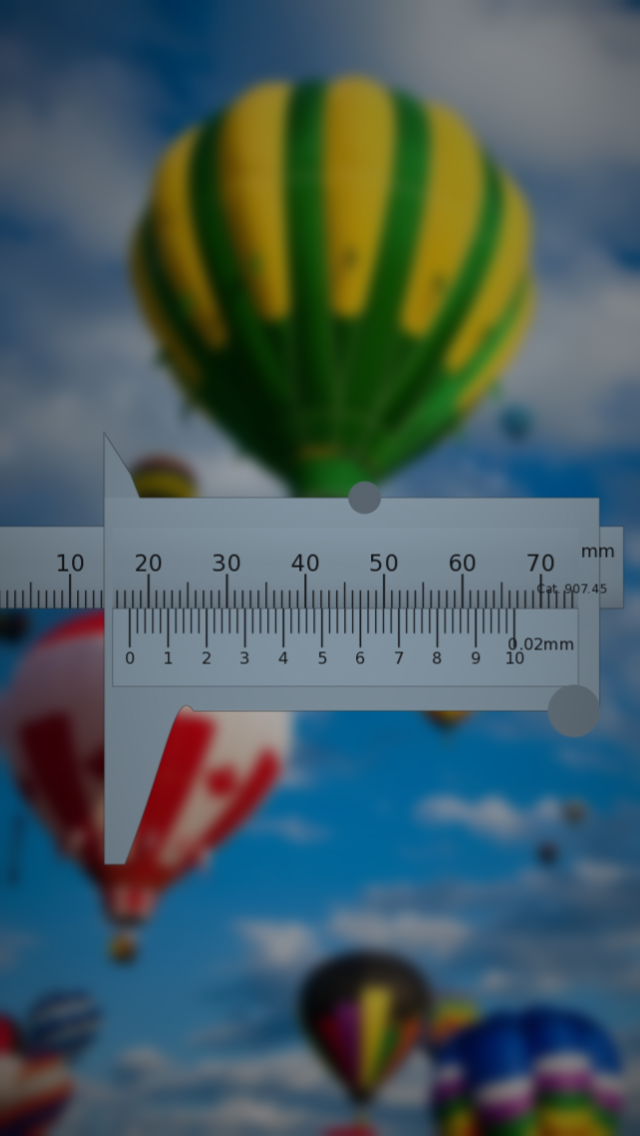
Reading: 17.6 mm
